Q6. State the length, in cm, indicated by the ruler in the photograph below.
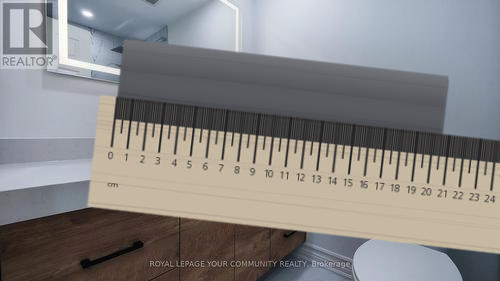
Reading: 20.5 cm
